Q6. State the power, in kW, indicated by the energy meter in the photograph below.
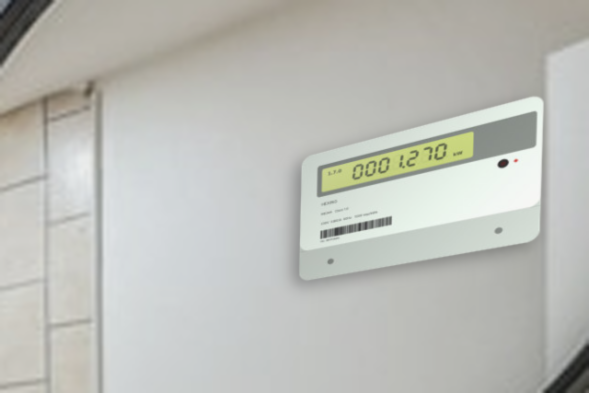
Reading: 1.270 kW
